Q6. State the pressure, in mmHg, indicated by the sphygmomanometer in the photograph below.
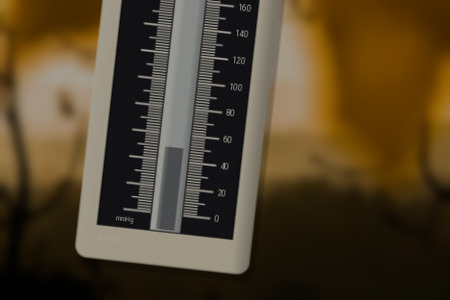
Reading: 50 mmHg
